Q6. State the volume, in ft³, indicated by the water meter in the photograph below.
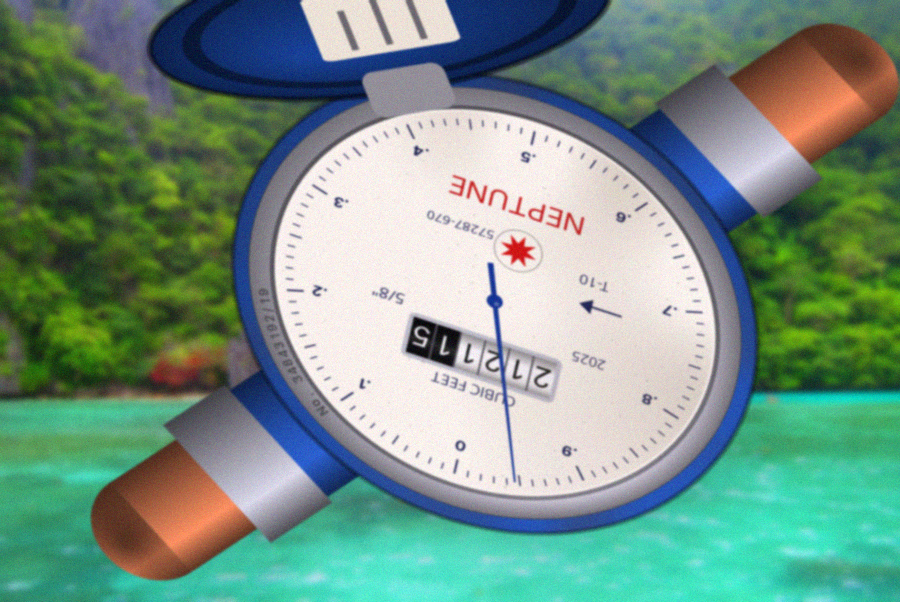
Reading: 212114.95 ft³
